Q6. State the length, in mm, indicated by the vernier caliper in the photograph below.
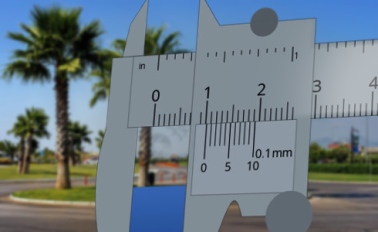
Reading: 10.2 mm
